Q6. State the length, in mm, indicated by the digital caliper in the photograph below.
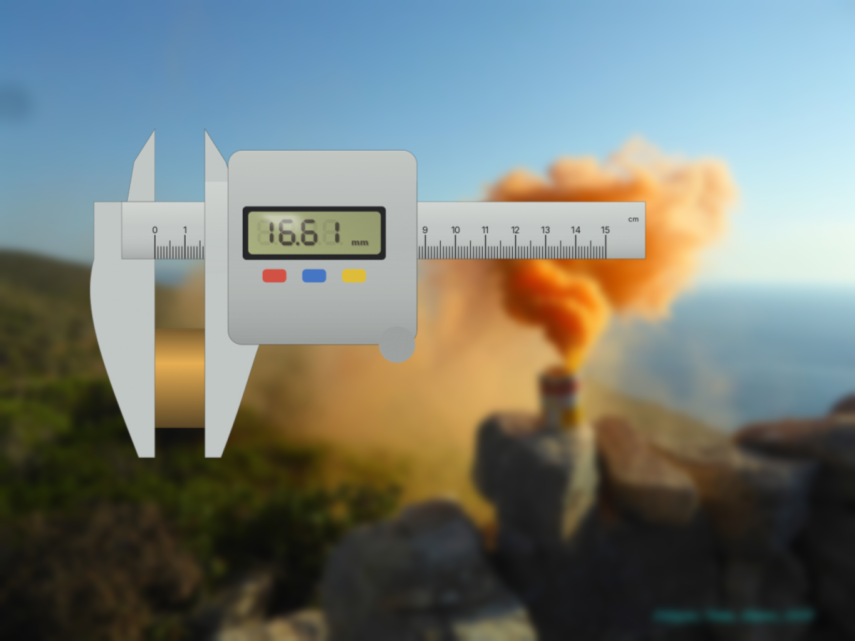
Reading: 16.61 mm
